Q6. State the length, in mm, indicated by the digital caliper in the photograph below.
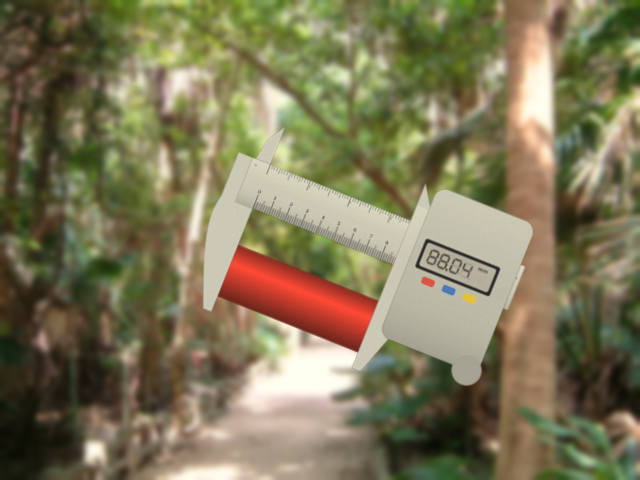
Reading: 88.04 mm
